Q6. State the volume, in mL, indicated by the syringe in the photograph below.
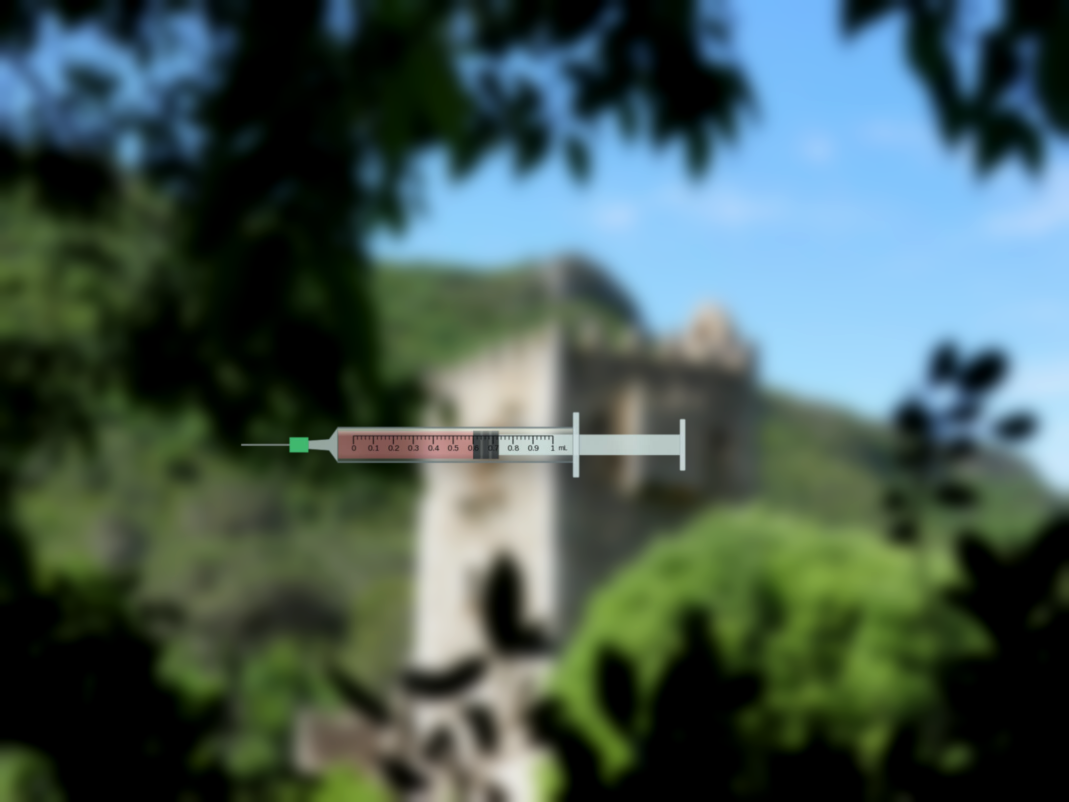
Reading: 0.6 mL
